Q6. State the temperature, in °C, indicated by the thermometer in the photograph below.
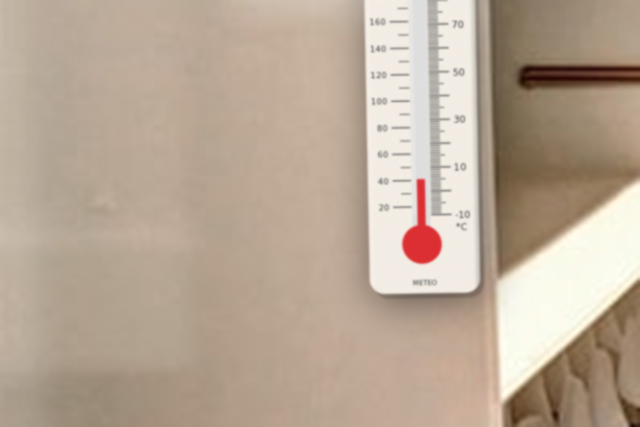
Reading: 5 °C
